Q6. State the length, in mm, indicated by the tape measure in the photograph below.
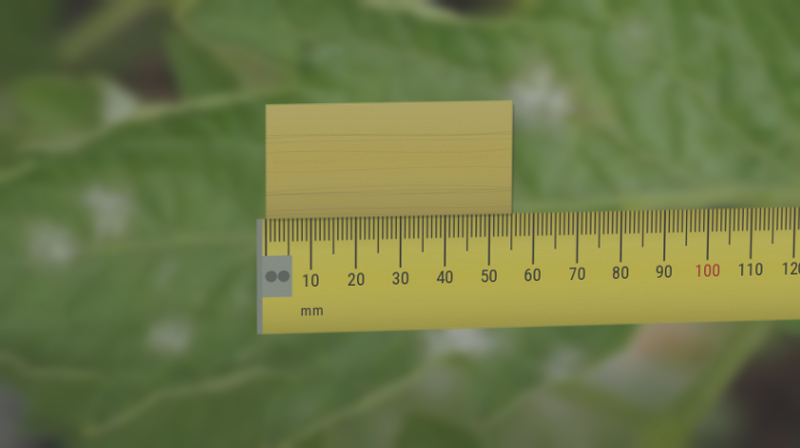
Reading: 55 mm
